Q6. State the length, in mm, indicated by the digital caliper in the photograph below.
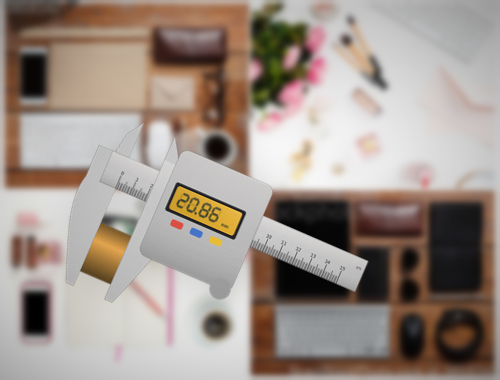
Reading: 20.86 mm
